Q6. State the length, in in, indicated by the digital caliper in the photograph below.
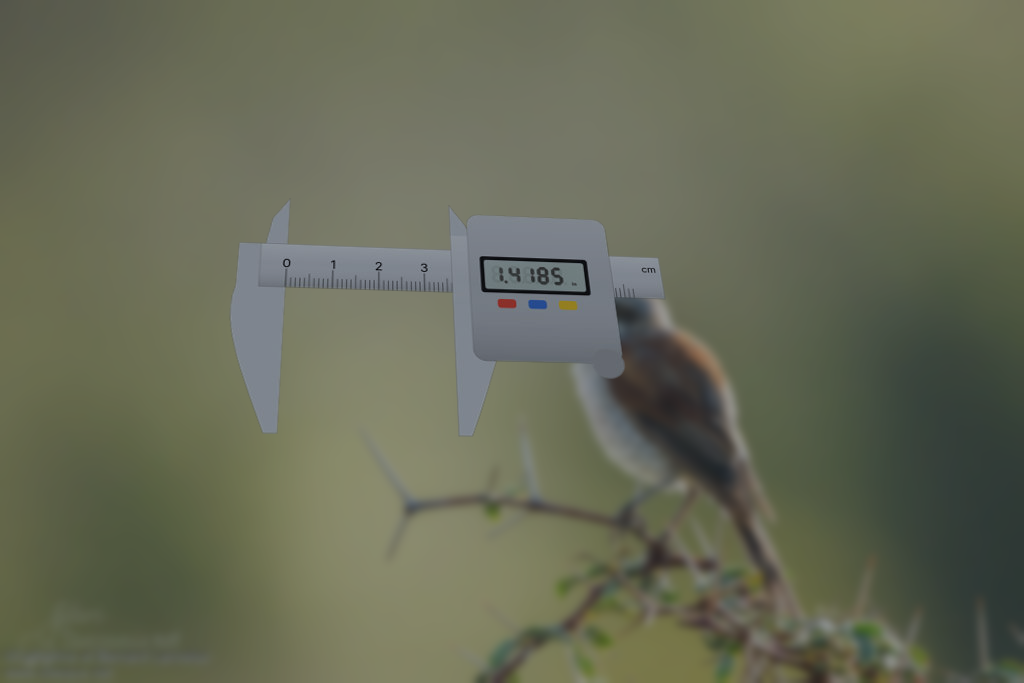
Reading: 1.4185 in
